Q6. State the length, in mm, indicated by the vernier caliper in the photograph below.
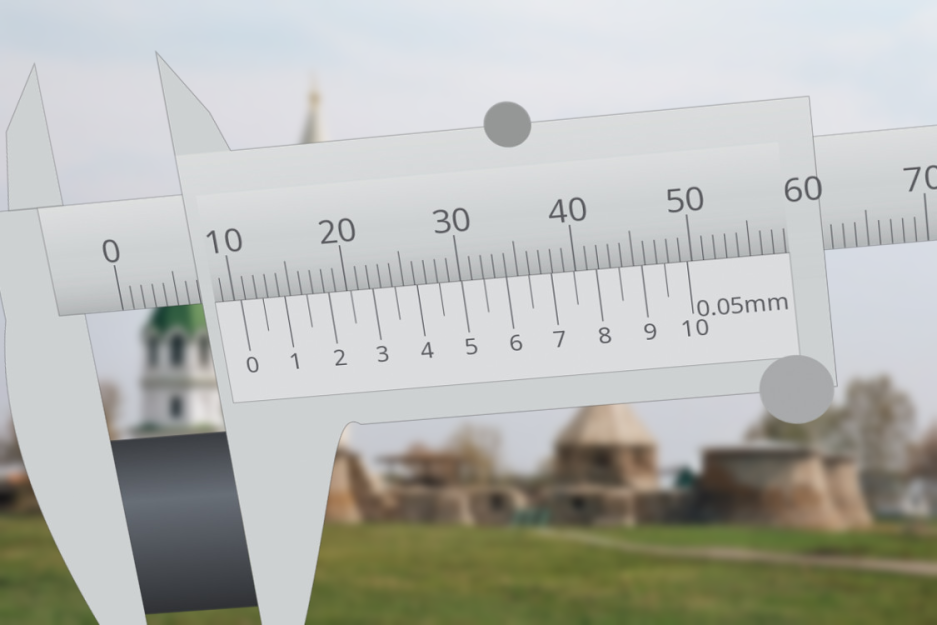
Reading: 10.6 mm
